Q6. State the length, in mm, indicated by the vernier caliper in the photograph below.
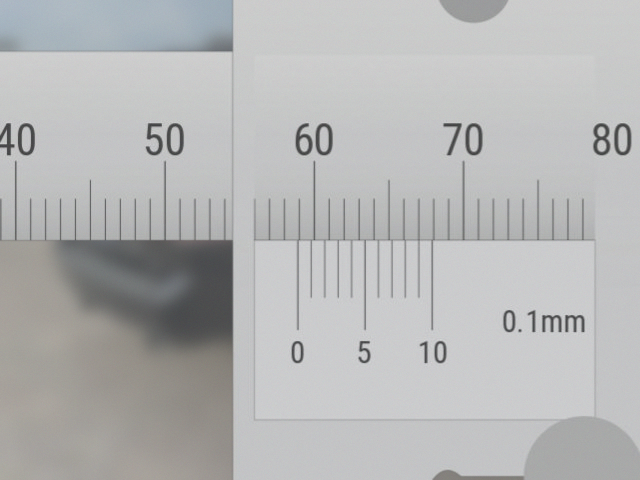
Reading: 58.9 mm
